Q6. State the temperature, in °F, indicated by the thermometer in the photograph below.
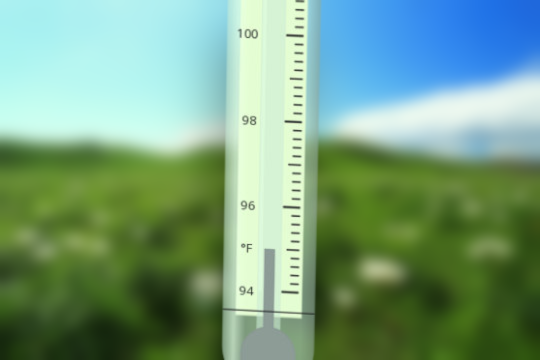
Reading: 95 °F
